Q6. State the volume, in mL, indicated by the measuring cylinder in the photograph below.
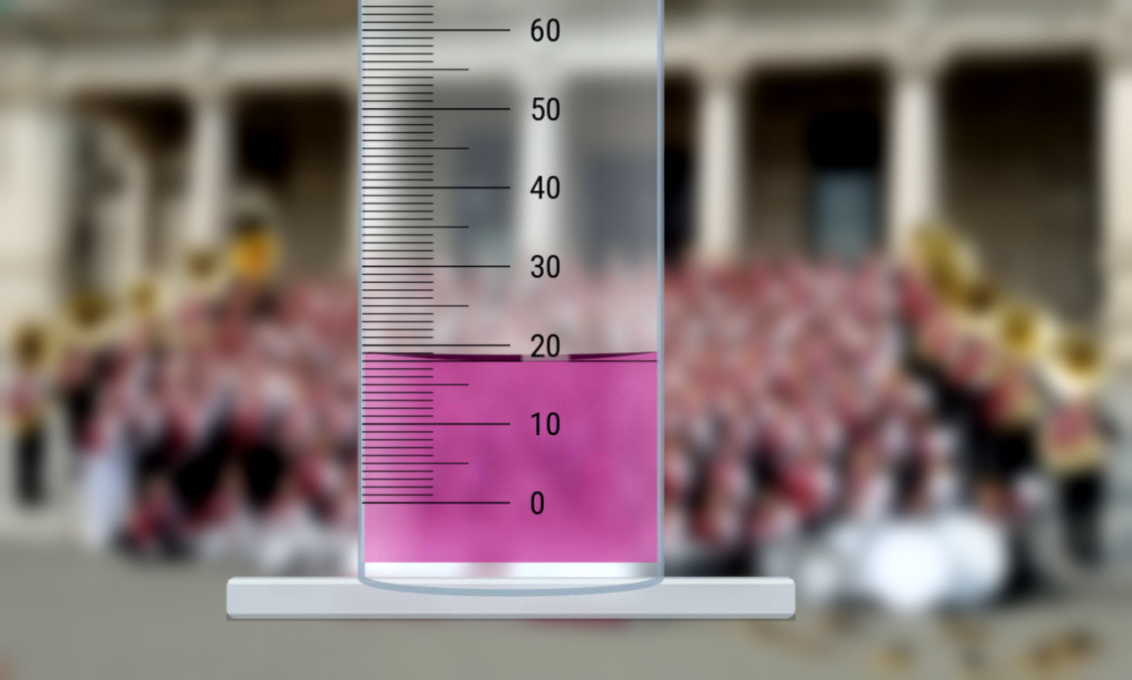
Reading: 18 mL
